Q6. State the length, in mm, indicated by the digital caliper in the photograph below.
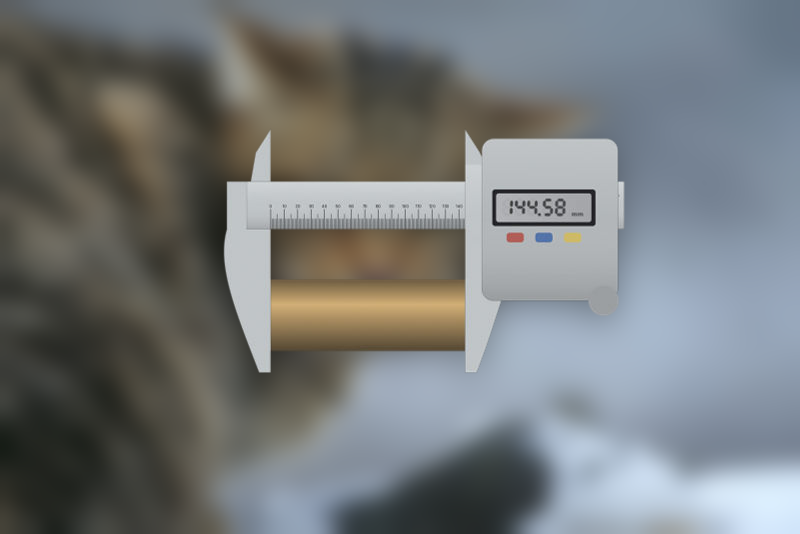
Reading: 144.58 mm
